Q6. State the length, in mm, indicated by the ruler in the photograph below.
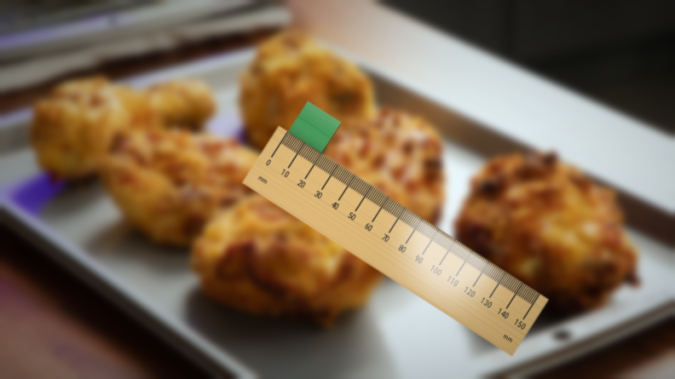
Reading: 20 mm
